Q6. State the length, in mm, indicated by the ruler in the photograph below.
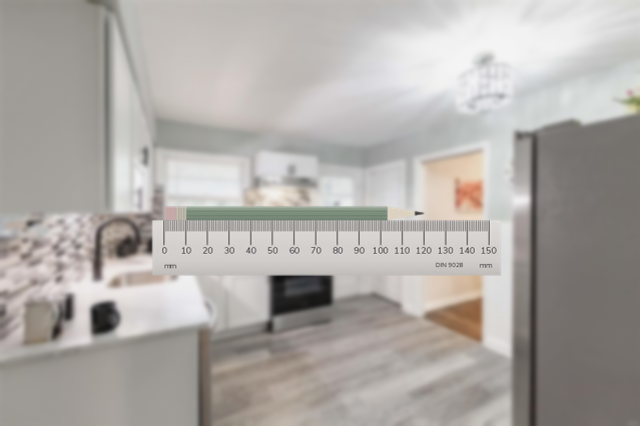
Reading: 120 mm
